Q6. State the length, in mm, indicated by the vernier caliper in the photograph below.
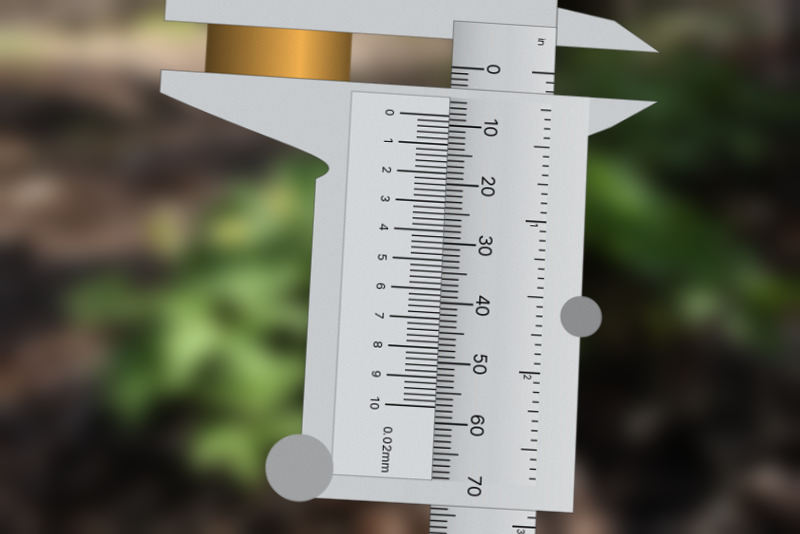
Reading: 8.4 mm
